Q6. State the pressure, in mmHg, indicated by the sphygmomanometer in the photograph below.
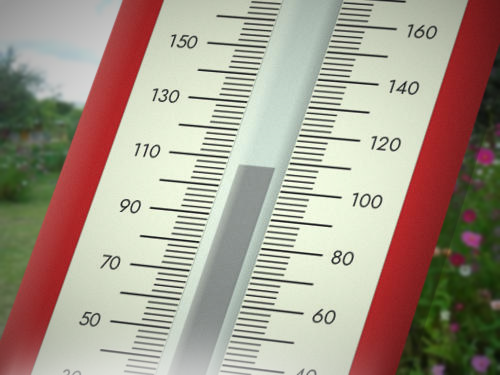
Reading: 108 mmHg
